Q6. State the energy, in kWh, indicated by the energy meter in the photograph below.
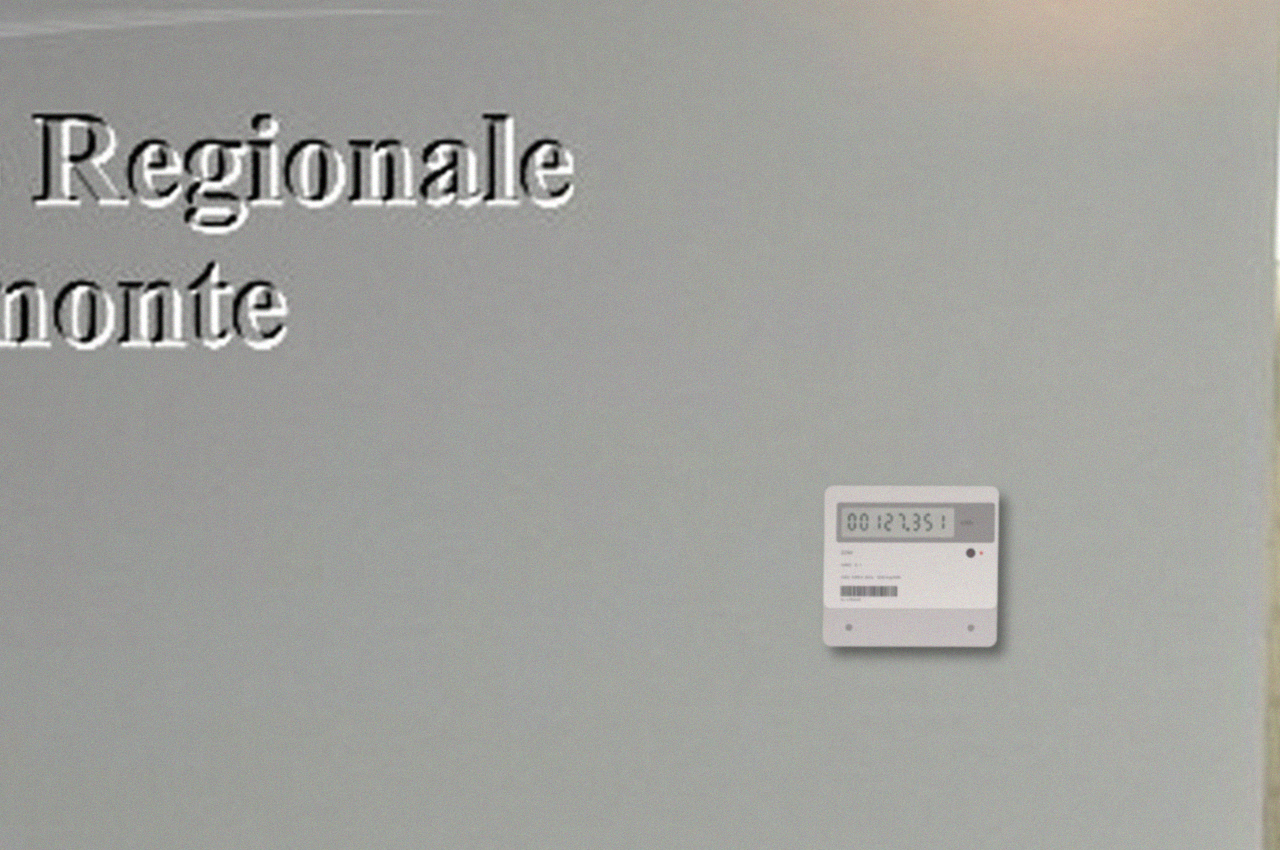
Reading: 127.351 kWh
